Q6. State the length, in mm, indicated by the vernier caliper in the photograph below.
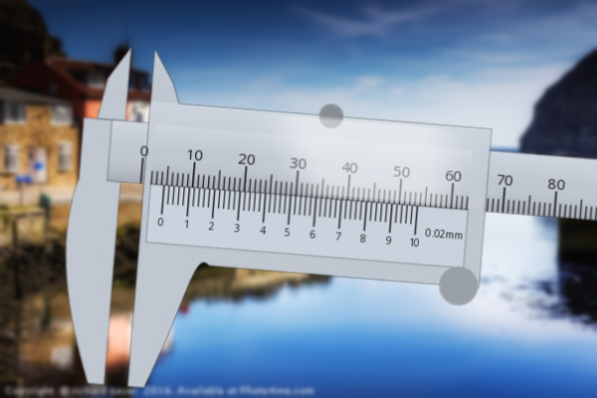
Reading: 4.5 mm
